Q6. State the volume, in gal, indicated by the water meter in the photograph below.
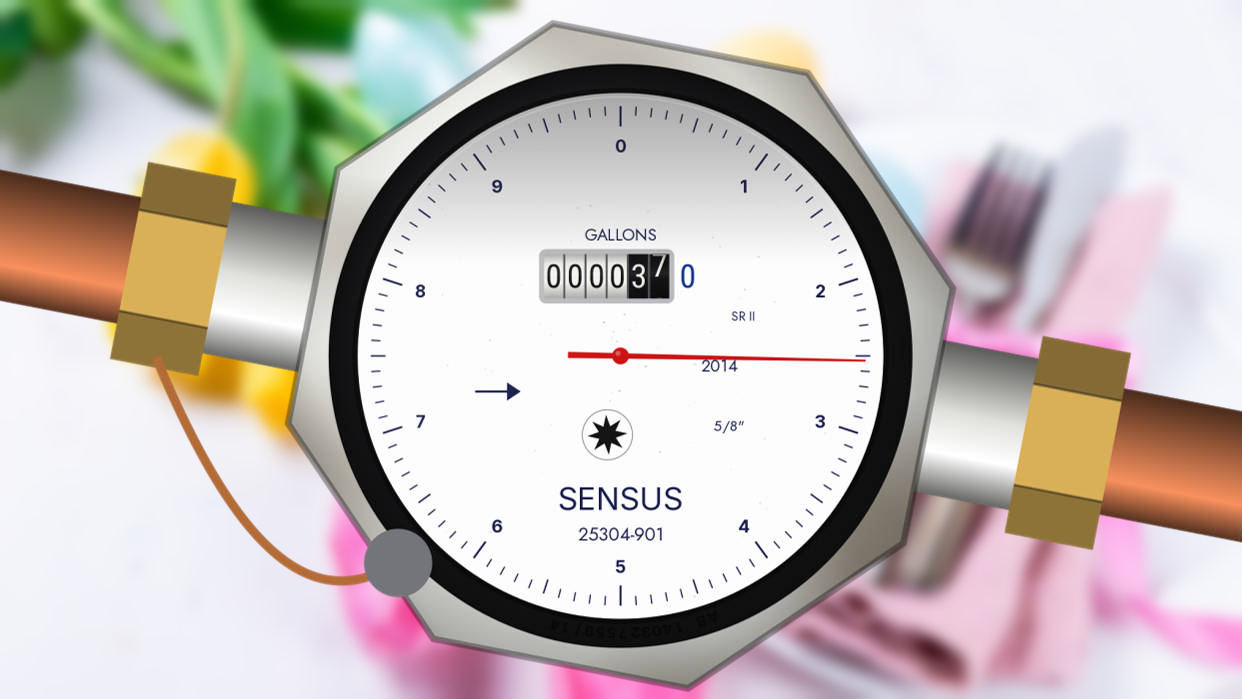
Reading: 372.5 gal
